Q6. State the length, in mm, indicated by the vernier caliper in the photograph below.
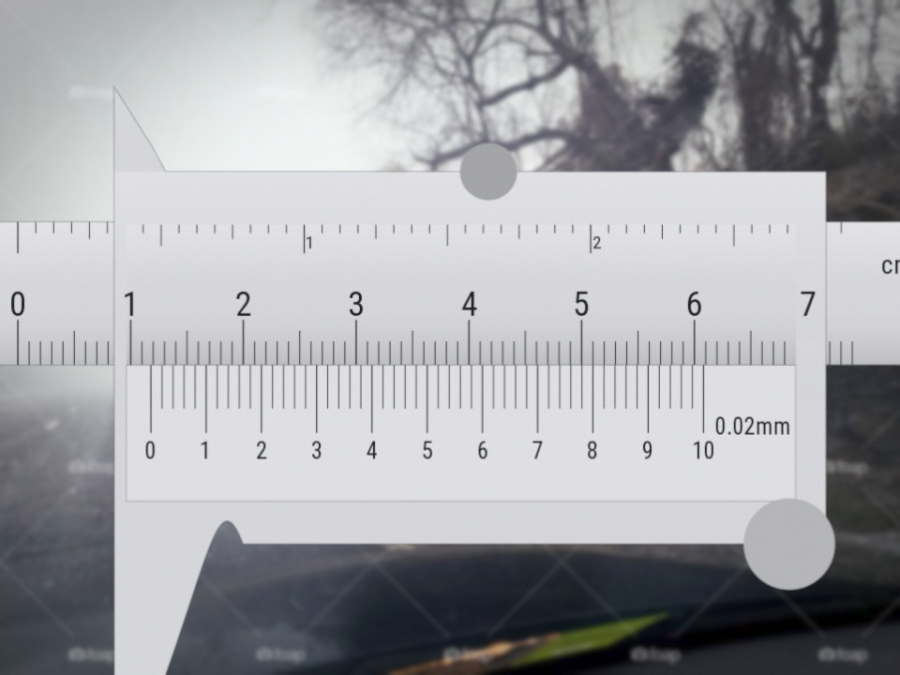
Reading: 11.8 mm
